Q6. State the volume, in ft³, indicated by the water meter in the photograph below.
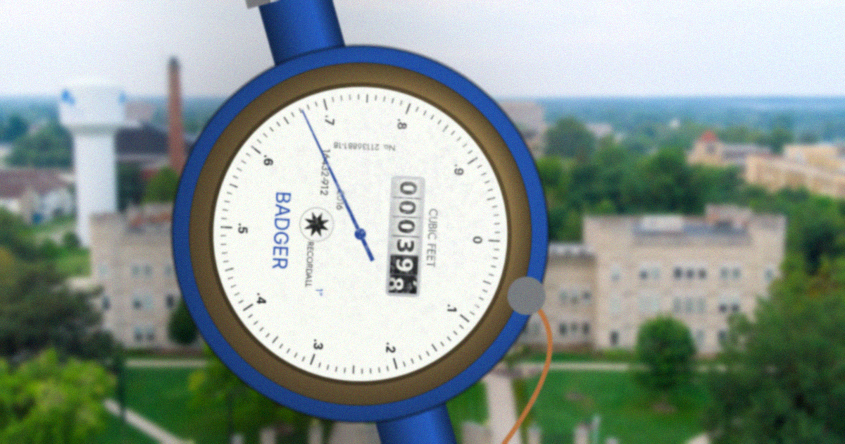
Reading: 397.67 ft³
